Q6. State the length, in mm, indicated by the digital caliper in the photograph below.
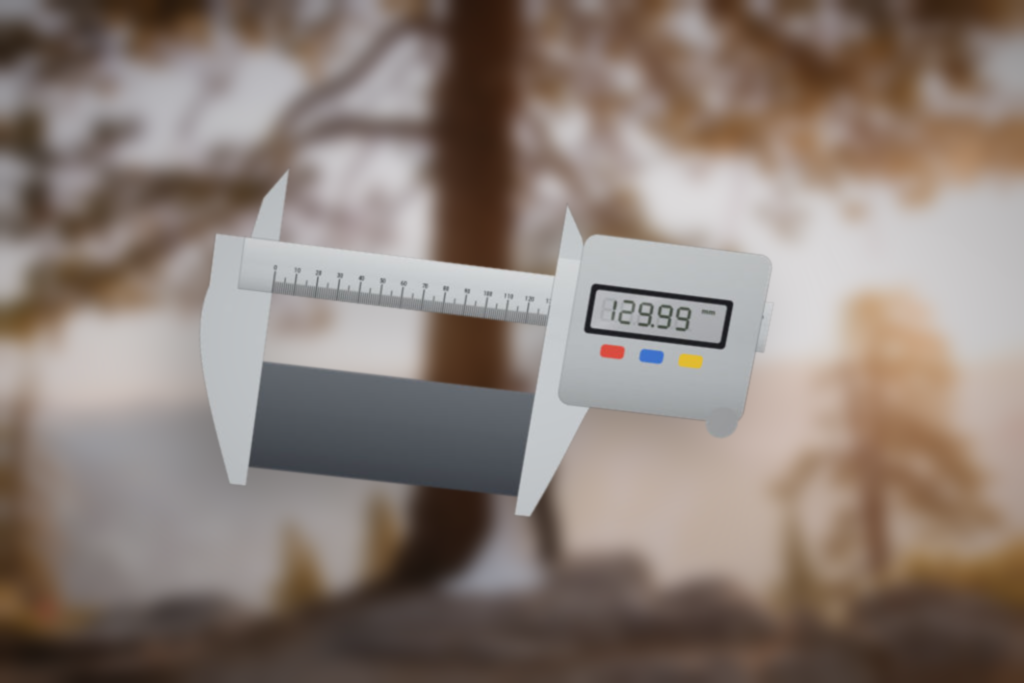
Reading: 129.99 mm
